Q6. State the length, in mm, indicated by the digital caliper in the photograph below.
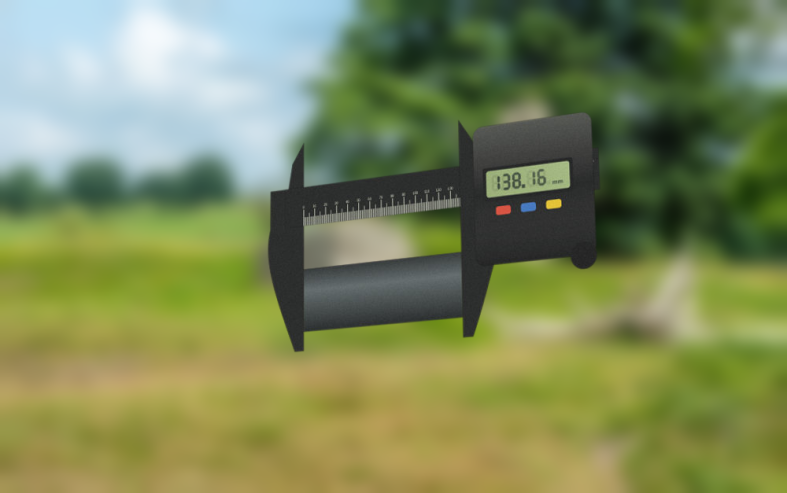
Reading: 138.16 mm
